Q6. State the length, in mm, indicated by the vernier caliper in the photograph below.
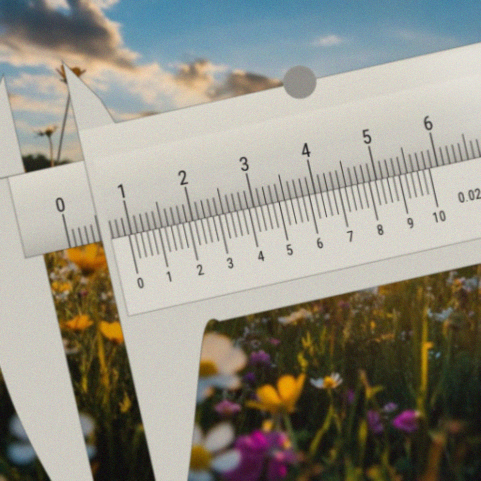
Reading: 9.6 mm
